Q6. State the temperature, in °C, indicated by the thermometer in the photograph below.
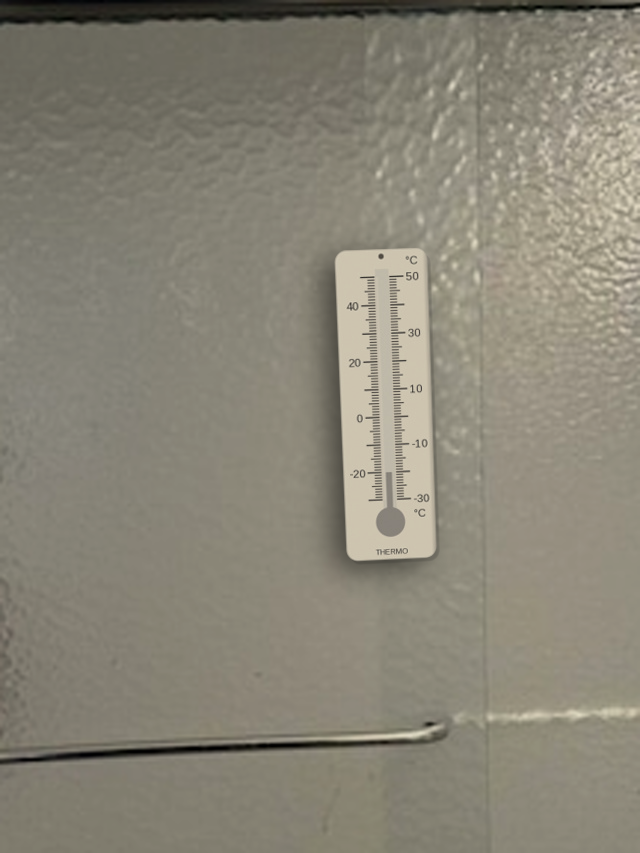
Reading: -20 °C
